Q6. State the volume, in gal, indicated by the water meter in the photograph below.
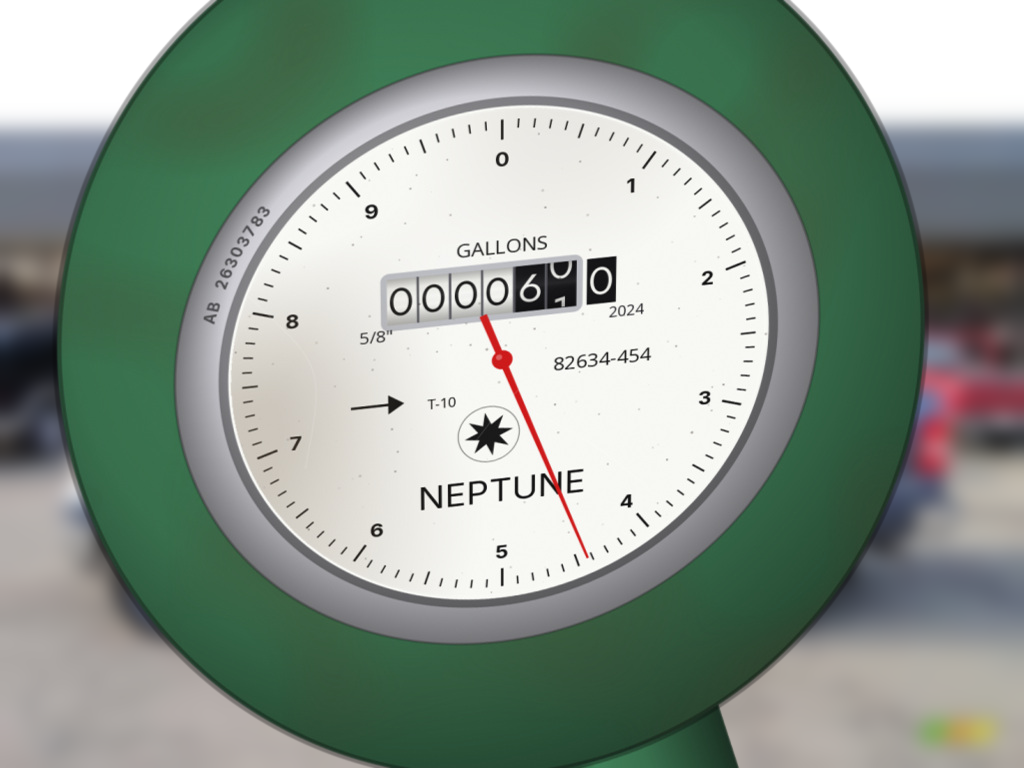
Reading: 604.4 gal
